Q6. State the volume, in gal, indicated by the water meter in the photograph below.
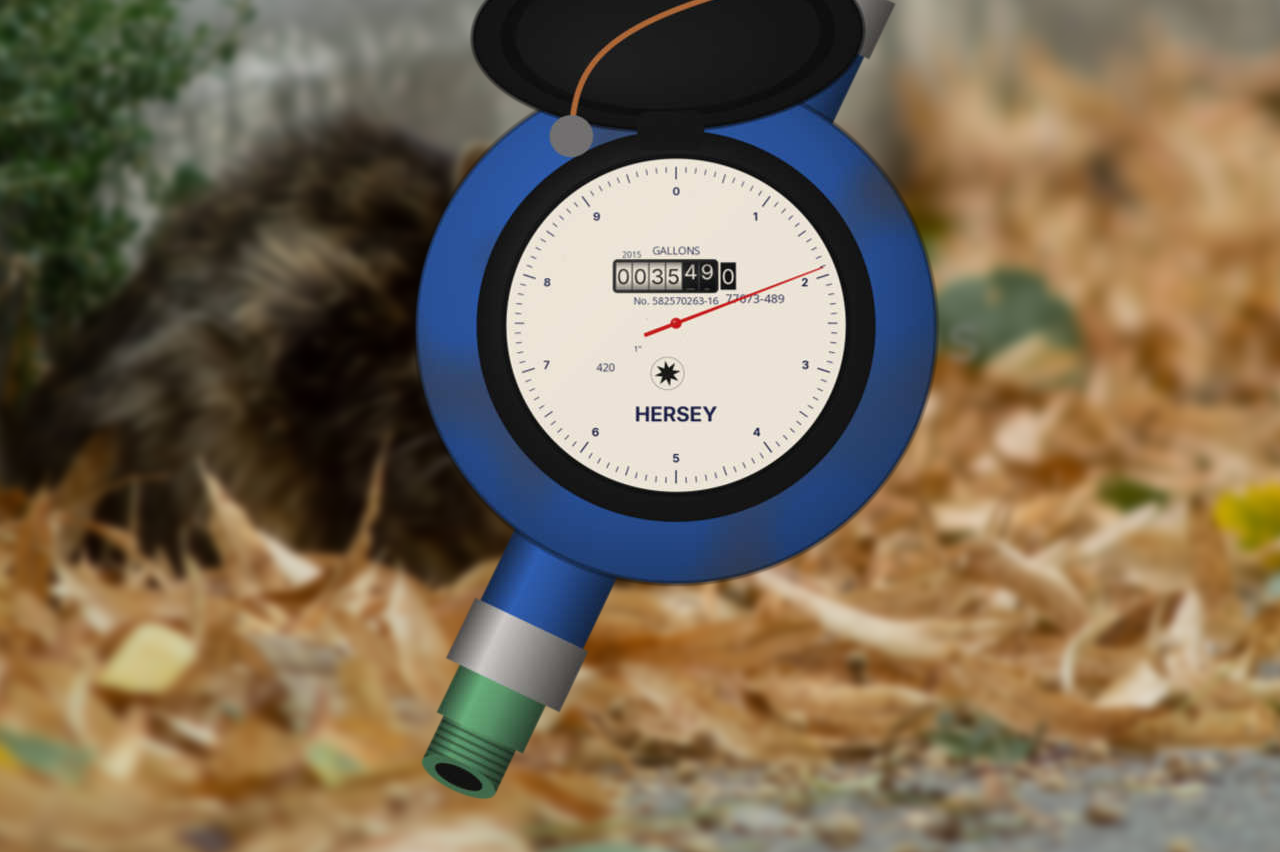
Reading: 35491.9 gal
